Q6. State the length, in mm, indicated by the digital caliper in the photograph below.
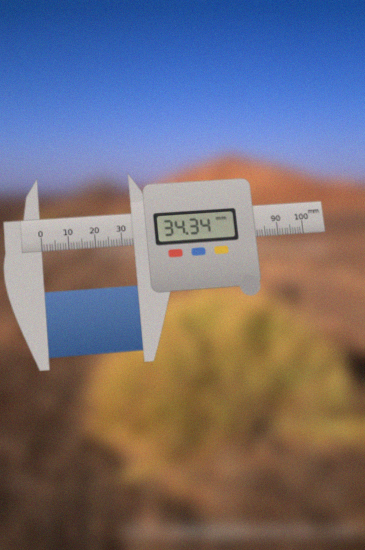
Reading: 34.34 mm
